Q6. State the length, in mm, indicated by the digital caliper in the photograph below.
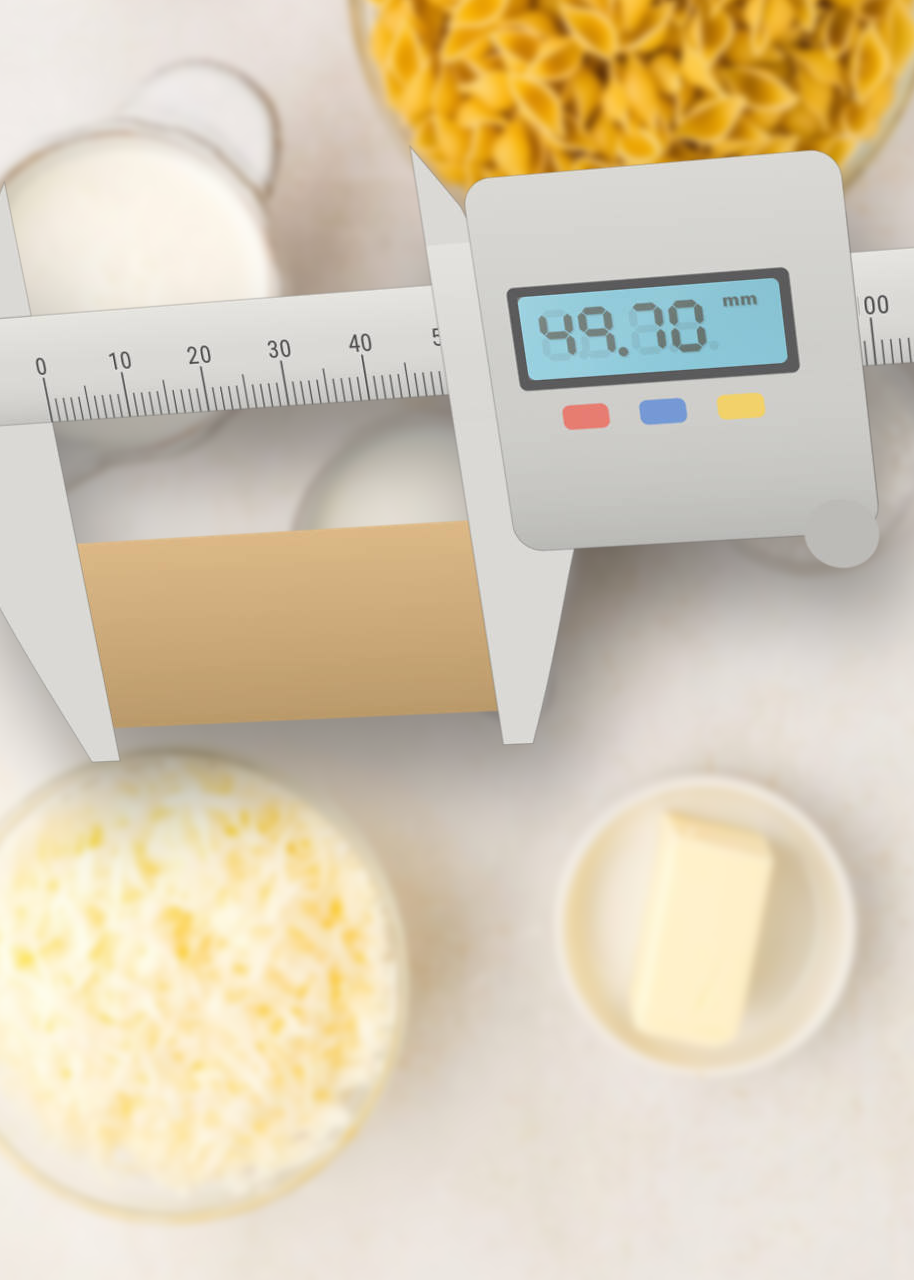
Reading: 49.70 mm
